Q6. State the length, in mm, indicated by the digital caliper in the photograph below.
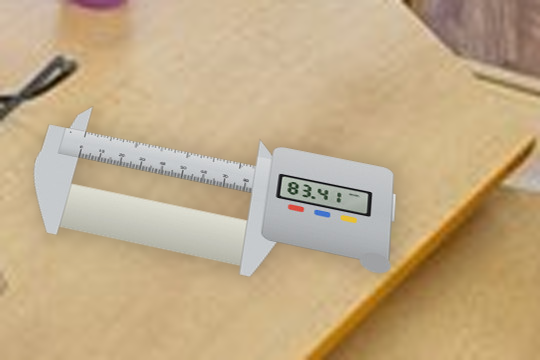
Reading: 83.41 mm
